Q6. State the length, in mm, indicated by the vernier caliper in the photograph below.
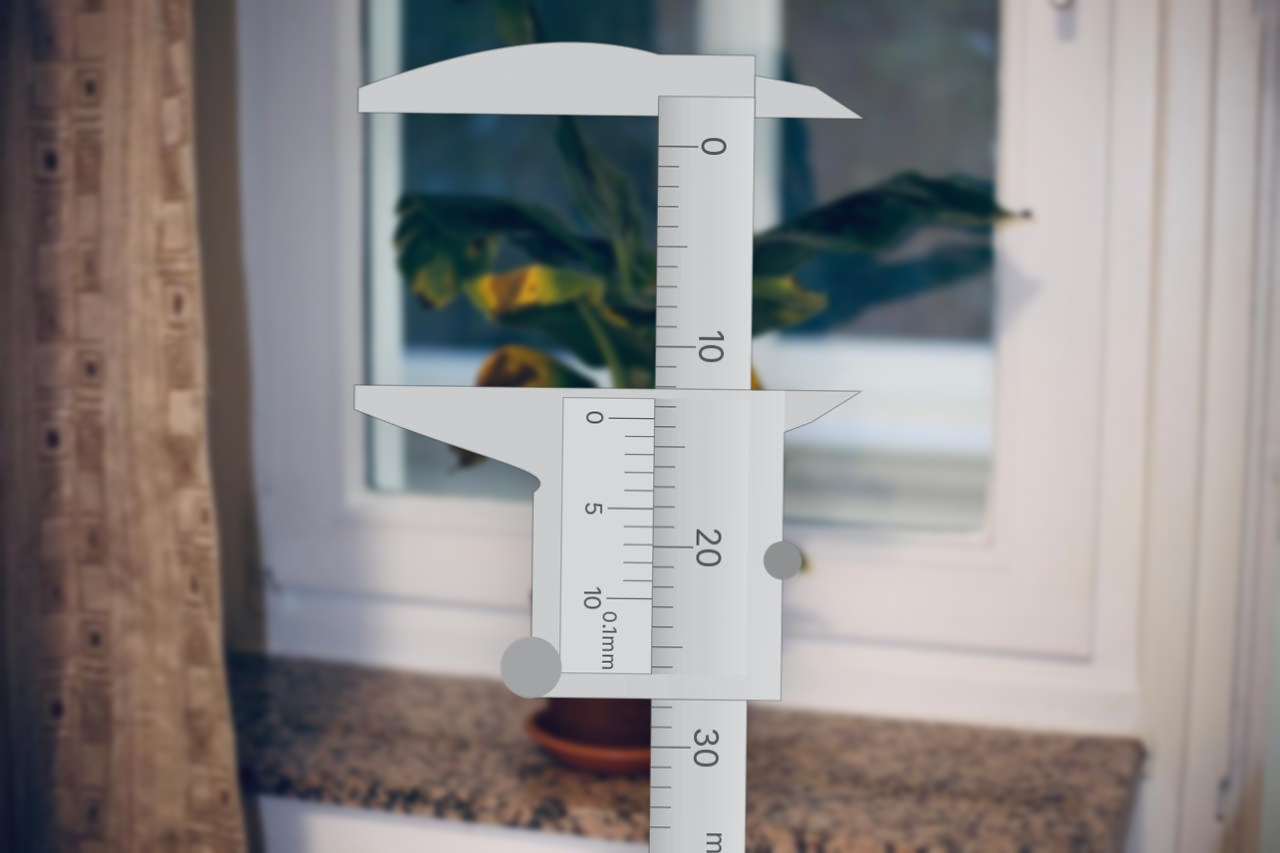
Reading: 13.6 mm
